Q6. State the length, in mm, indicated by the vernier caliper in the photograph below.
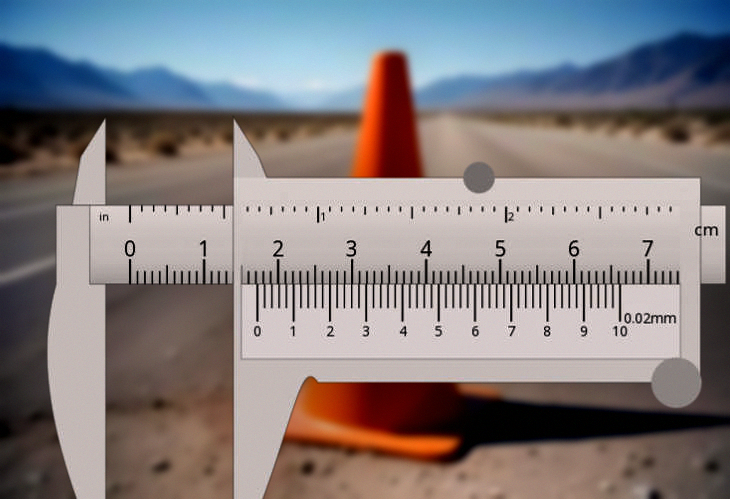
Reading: 17.2 mm
